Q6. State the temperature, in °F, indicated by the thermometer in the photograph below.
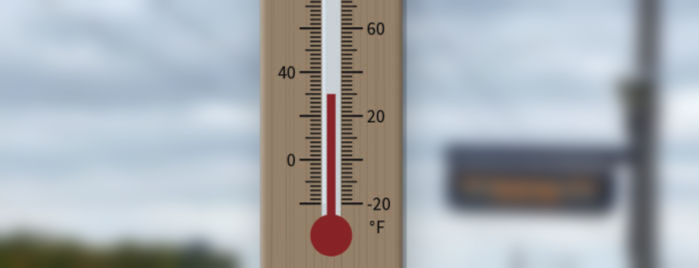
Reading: 30 °F
